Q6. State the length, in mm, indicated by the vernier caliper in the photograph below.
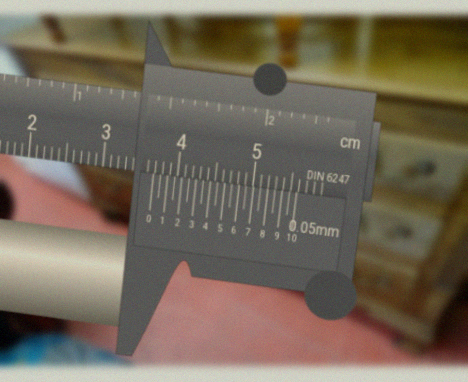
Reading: 36.8 mm
